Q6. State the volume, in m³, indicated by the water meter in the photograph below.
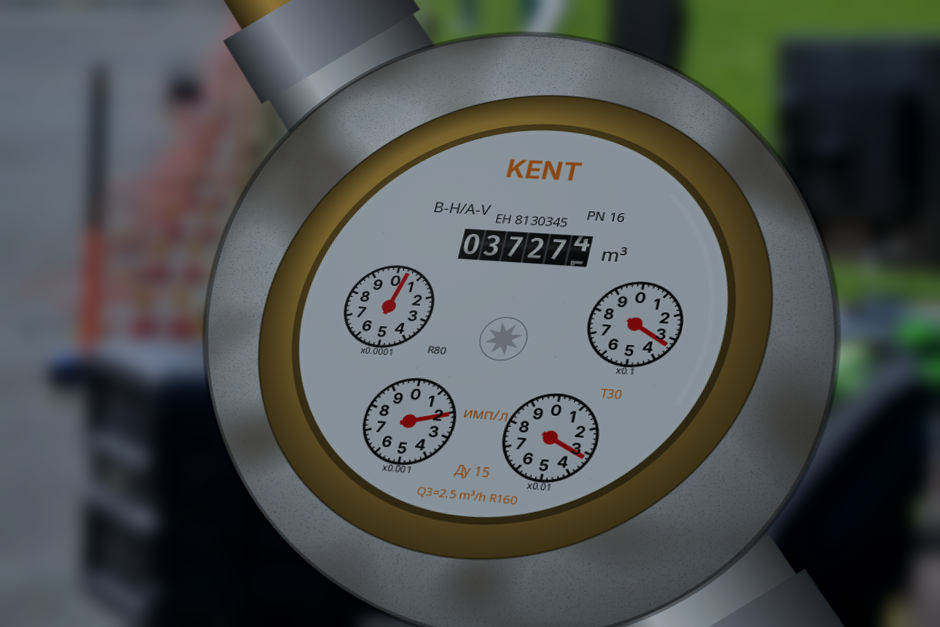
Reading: 37274.3320 m³
